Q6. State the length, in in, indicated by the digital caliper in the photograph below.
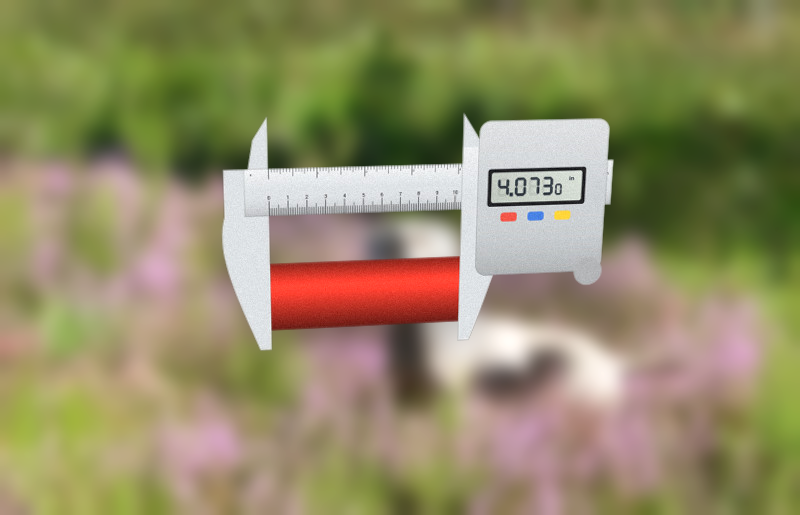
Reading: 4.0730 in
